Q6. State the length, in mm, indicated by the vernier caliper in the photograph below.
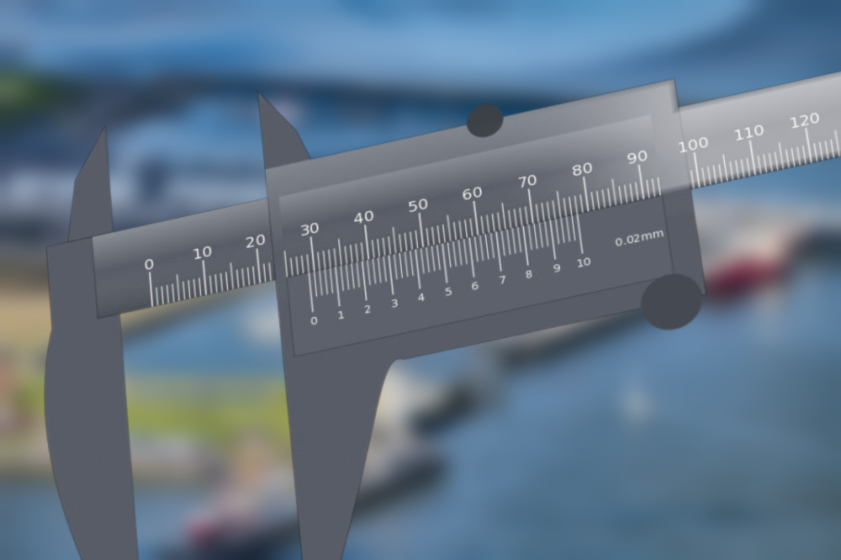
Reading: 29.0 mm
